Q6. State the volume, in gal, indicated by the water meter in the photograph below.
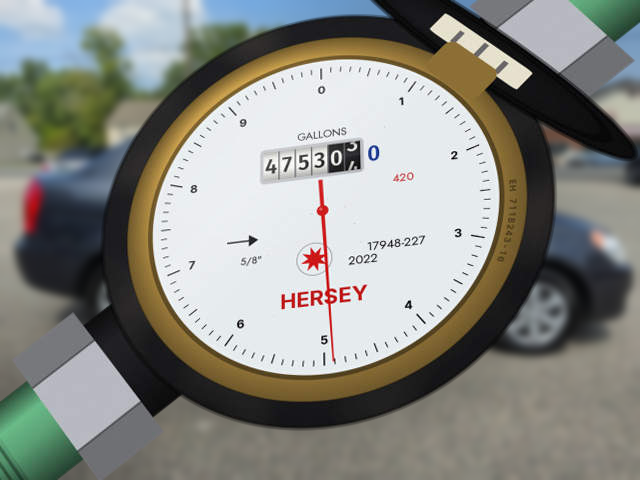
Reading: 4753034.9 gal
